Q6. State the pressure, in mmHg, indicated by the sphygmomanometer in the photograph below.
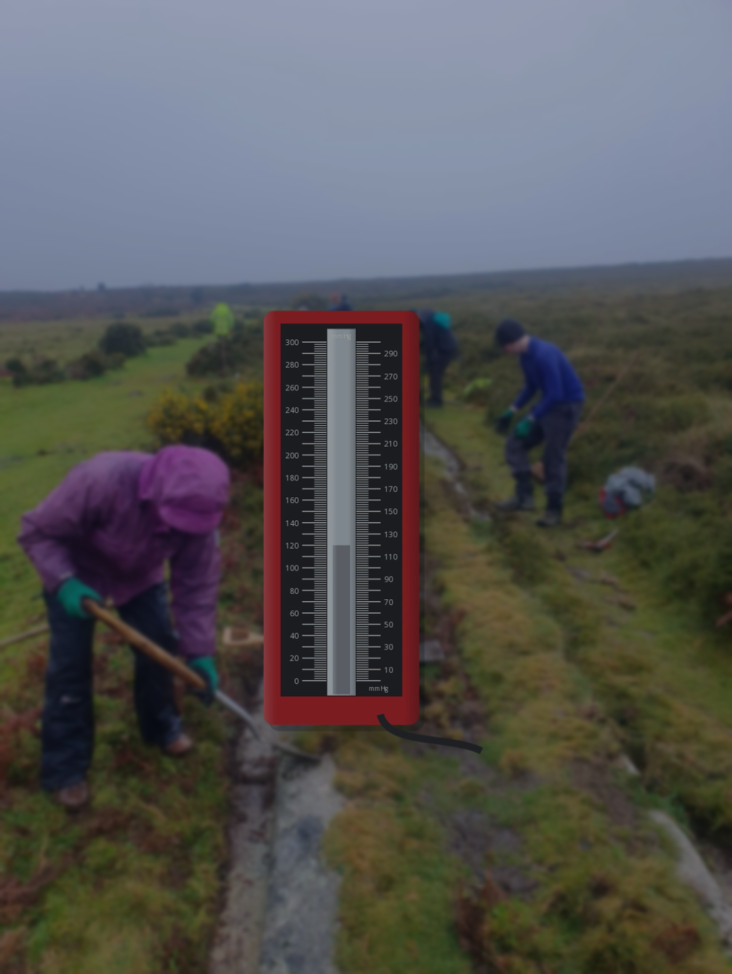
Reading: 120 mmHg
